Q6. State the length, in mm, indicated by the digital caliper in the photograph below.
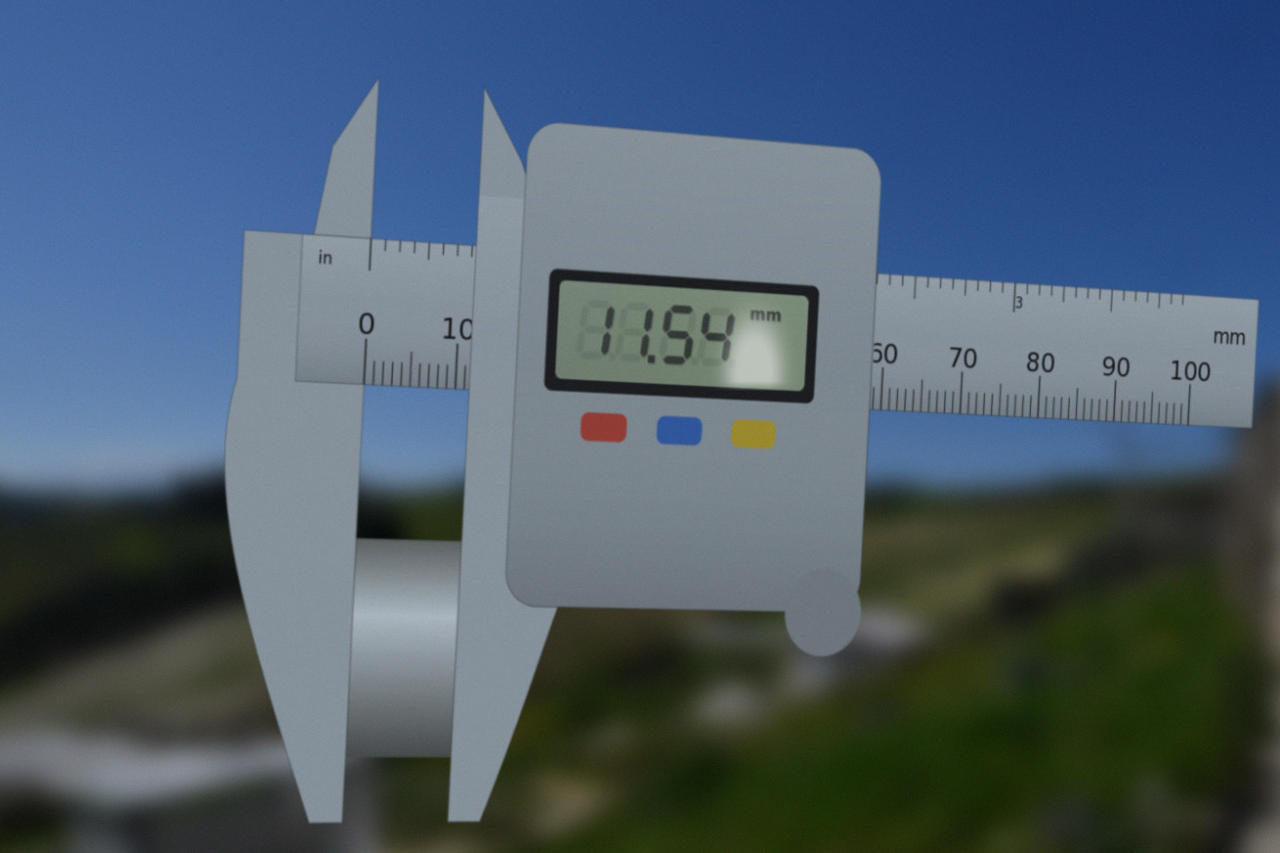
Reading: 11.54 mm
